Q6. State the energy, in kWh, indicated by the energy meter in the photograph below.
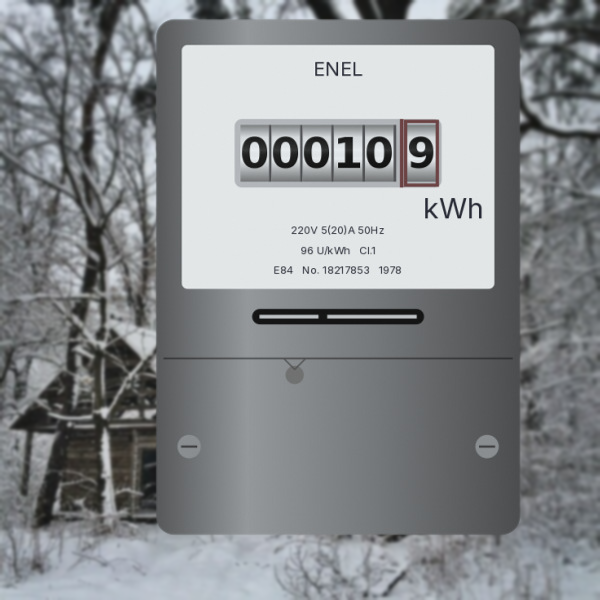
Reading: 10.9 kWh
